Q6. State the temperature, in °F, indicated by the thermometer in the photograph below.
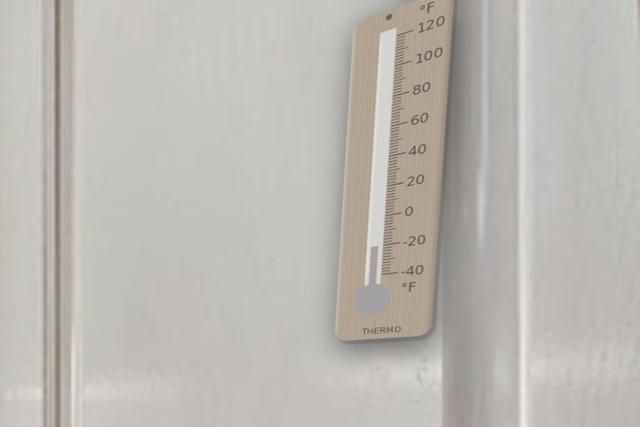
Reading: -20 °F
